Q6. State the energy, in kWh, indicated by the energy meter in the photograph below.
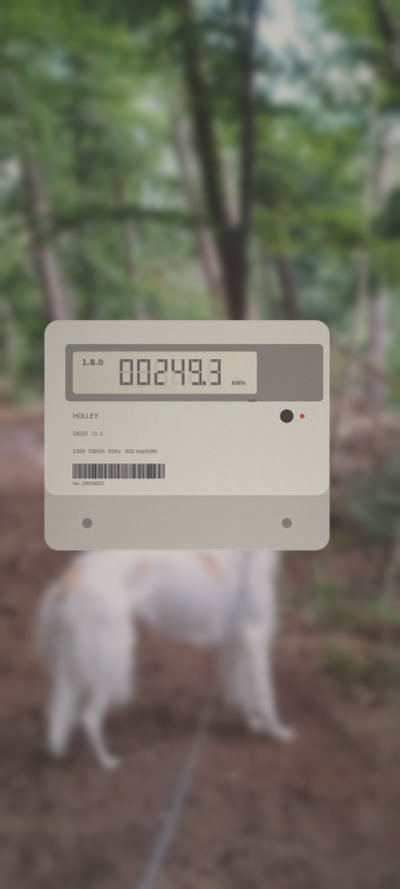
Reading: 249.3 kWh
